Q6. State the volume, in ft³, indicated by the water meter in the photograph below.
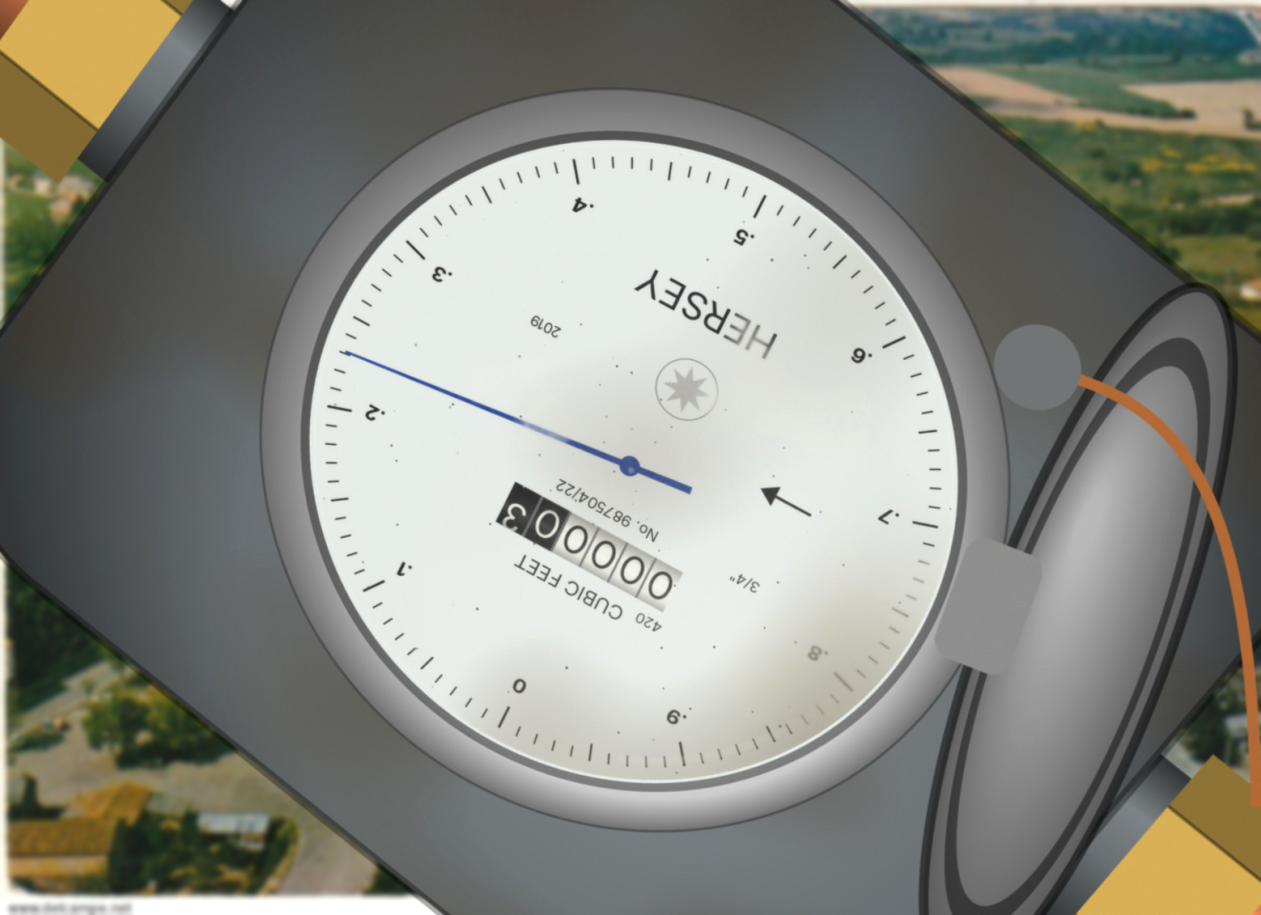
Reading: 3.23 ft³
